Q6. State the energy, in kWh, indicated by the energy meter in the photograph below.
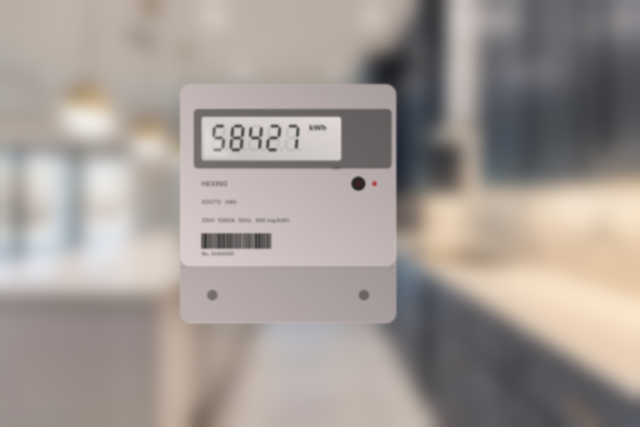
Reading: 58427 kWh
